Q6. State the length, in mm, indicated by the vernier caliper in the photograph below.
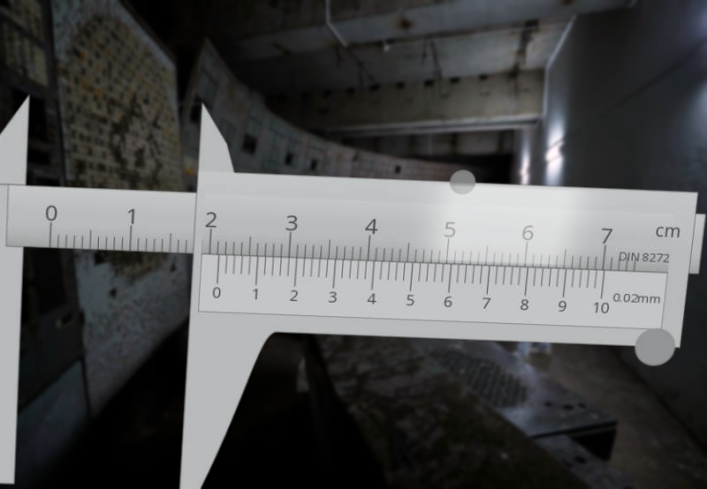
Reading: 21.2 mm
